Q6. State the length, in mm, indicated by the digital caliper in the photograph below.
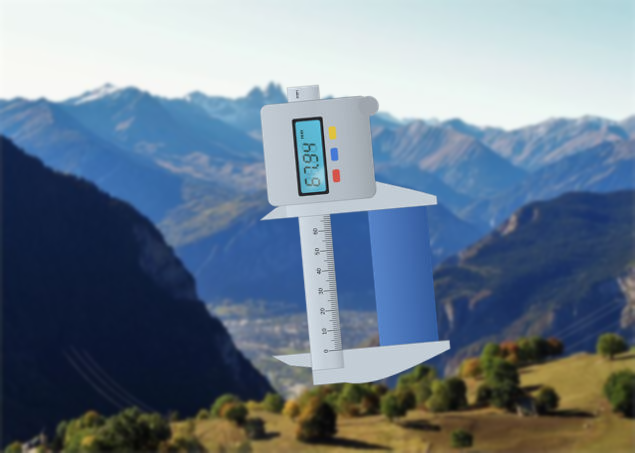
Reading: 67.94 mm
